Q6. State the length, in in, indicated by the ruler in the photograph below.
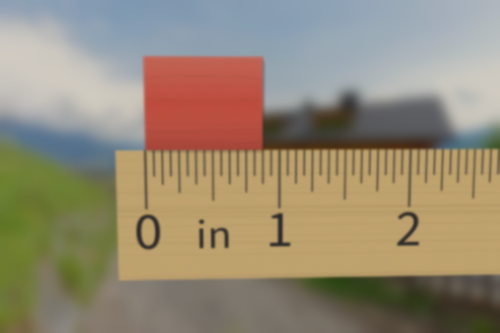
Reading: 0.875 in
